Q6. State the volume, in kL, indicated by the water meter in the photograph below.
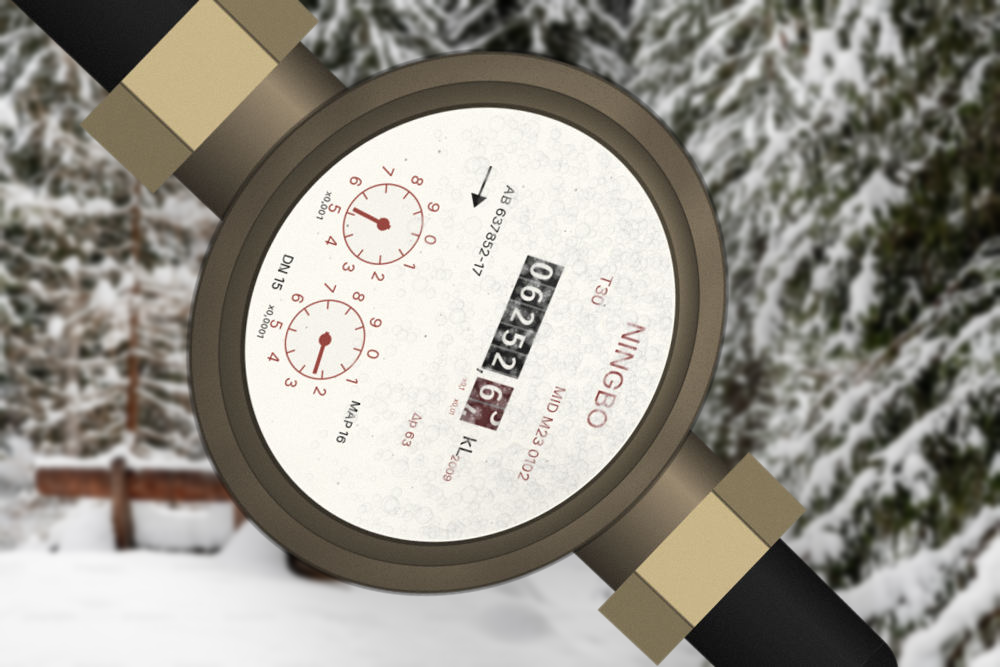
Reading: 6252.6352 kL
